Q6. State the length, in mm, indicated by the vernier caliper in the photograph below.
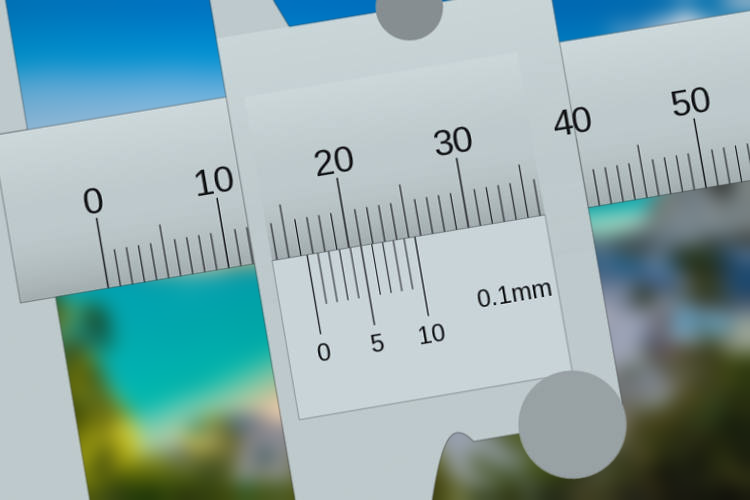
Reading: 16.5 mm
